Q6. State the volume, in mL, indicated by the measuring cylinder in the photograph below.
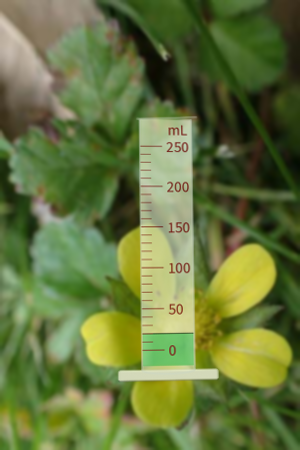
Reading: 20 mL
